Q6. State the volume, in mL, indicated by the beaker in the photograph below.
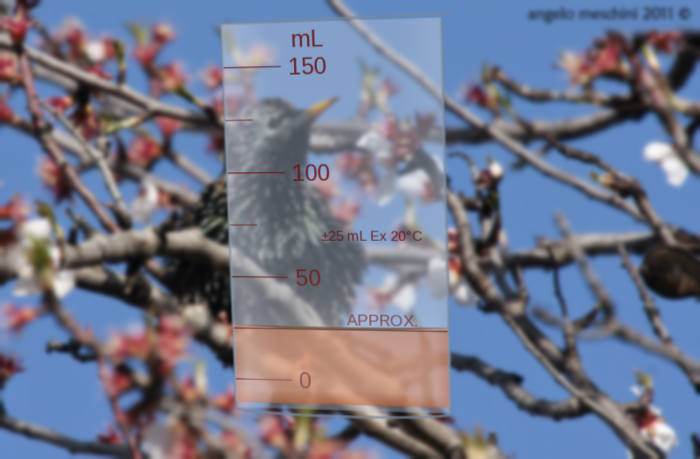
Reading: 25 mL
